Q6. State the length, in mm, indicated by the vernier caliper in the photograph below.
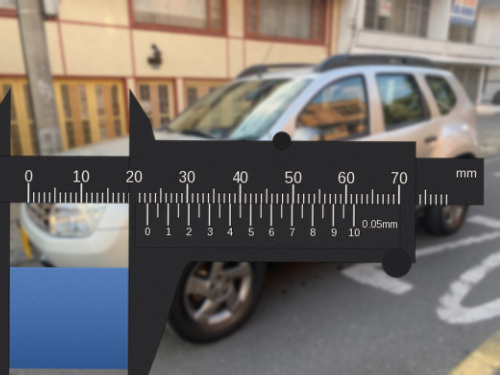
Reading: 22.5 mm
